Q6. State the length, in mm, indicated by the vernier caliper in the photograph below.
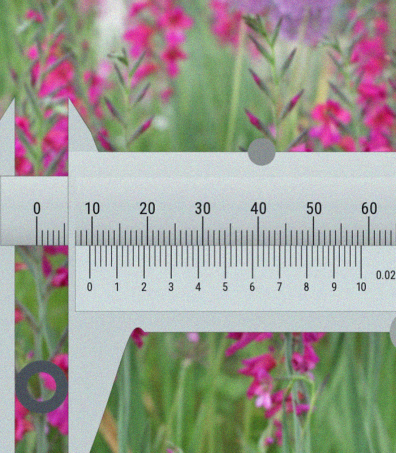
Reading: 9.6 mm
